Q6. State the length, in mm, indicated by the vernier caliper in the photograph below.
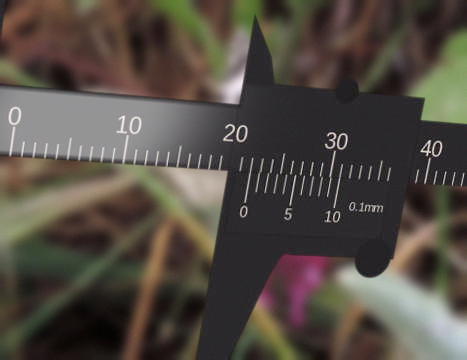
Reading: 22.0 mm
